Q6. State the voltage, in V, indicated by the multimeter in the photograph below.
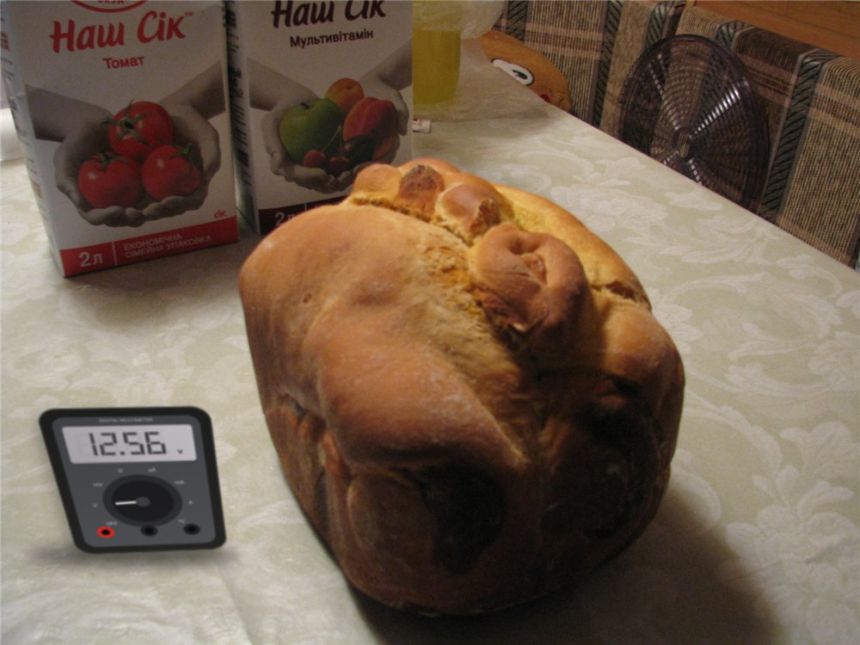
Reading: 12.56 V
